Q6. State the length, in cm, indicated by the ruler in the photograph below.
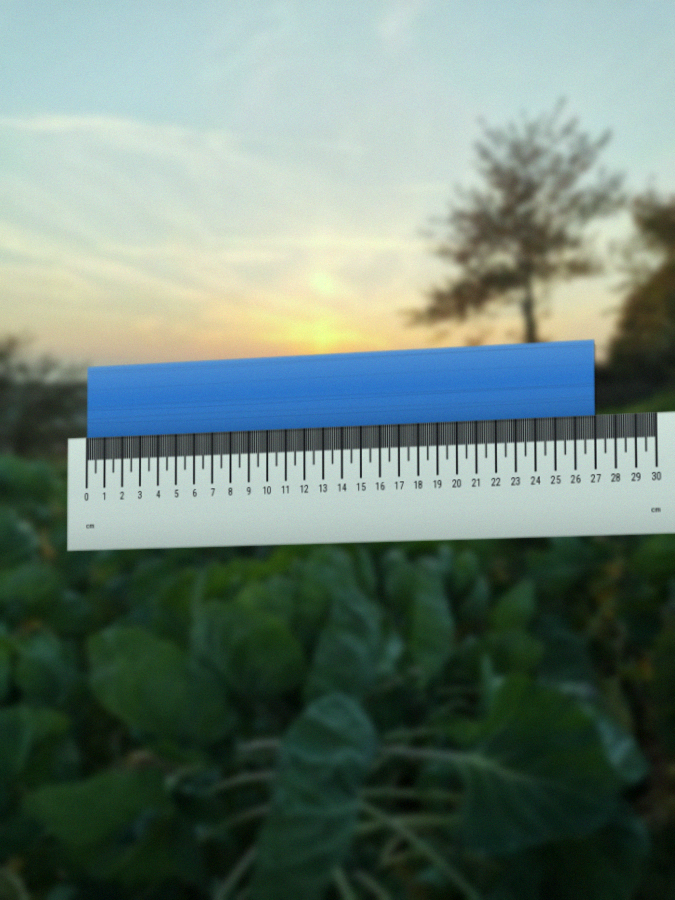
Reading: 27 cm
